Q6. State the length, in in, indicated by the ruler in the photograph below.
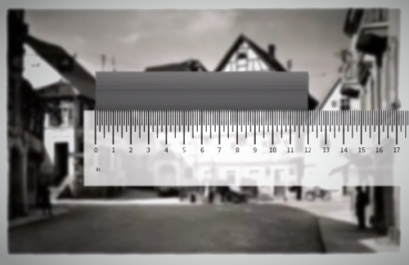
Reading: 12 in
